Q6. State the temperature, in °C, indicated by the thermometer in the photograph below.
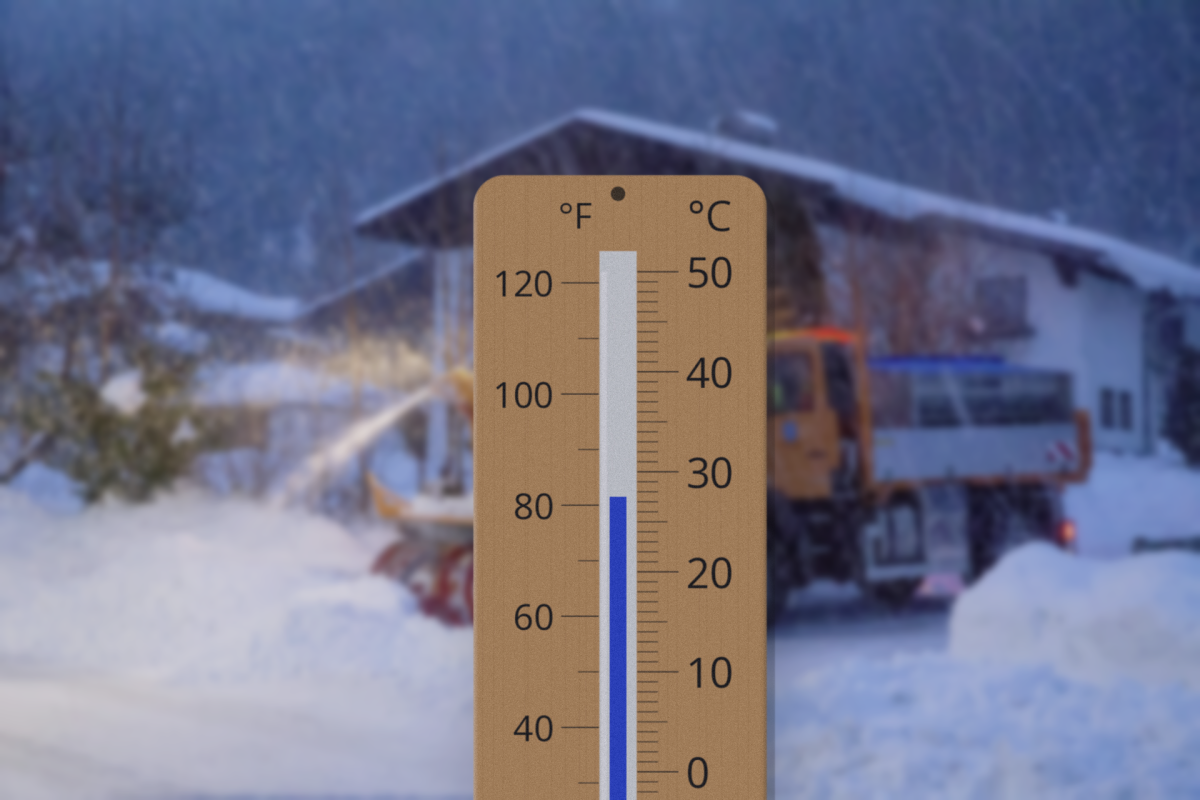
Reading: 27.5 °C
